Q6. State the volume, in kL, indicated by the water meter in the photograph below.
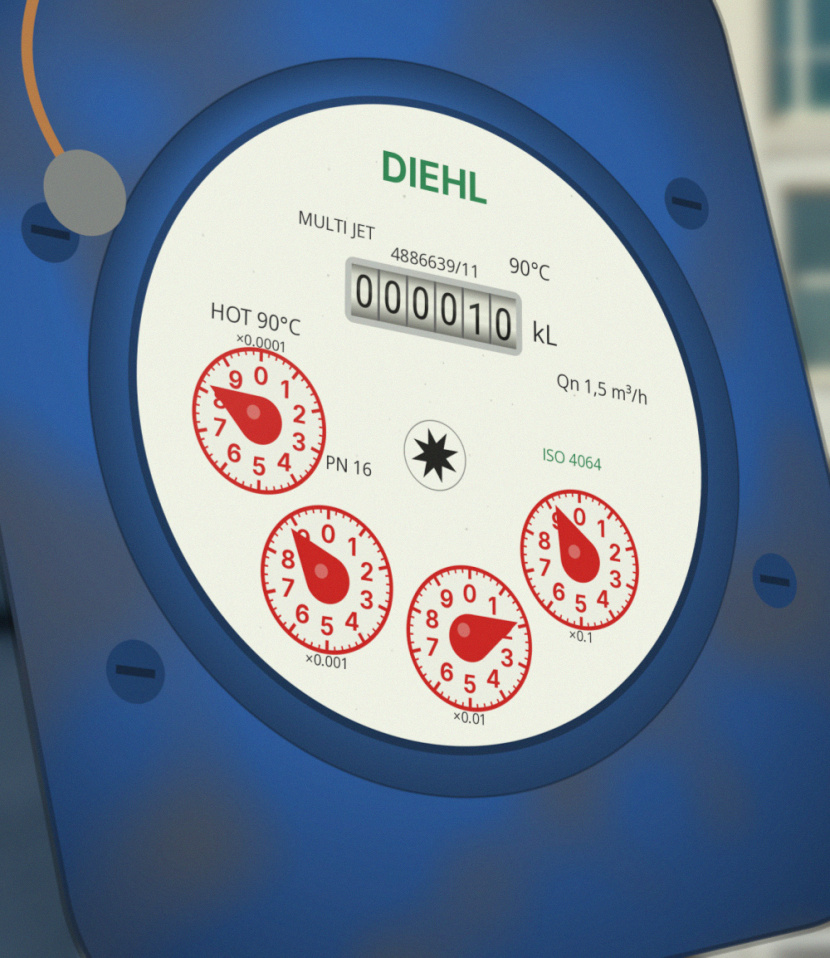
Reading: 9.9188 kL
